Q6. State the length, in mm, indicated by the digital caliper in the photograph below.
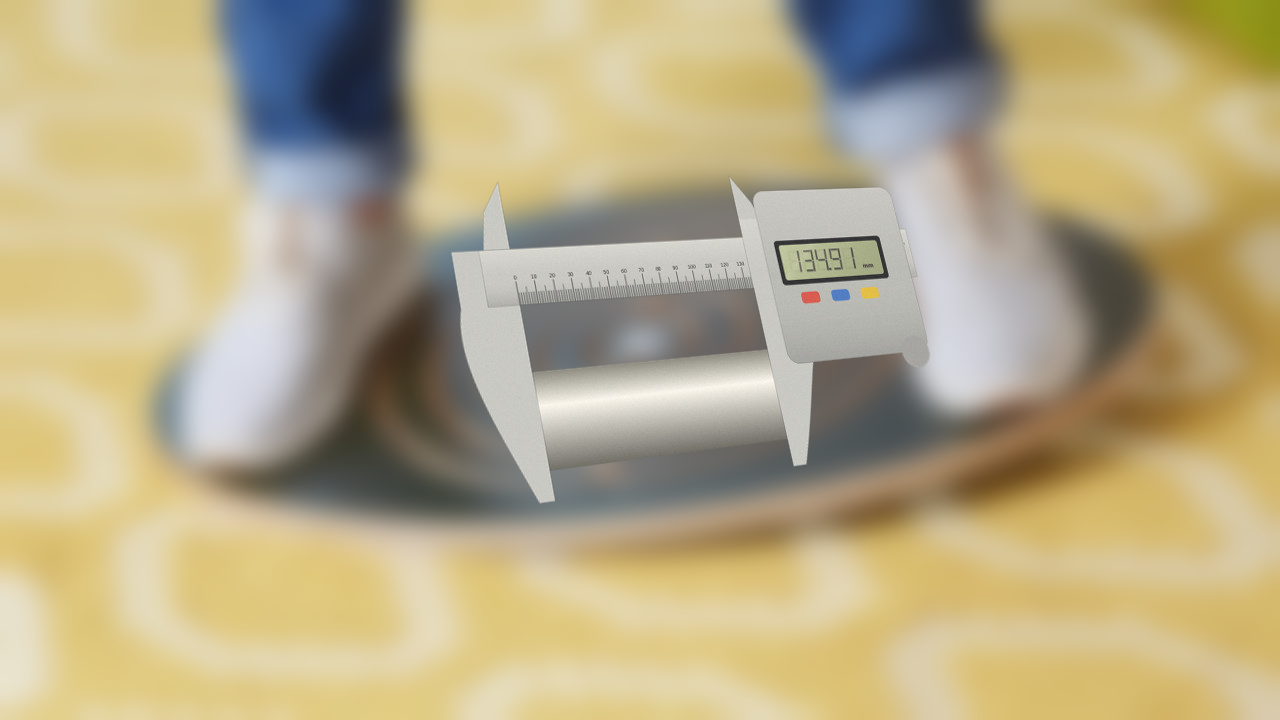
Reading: 134.91 mm
